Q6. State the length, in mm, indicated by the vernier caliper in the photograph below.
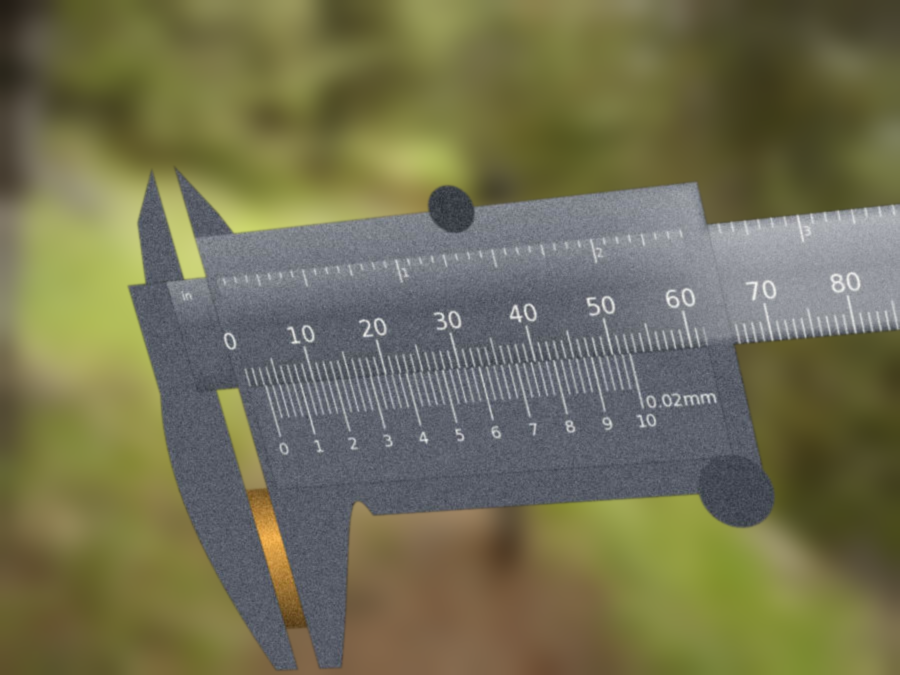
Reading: 3.2 mm
